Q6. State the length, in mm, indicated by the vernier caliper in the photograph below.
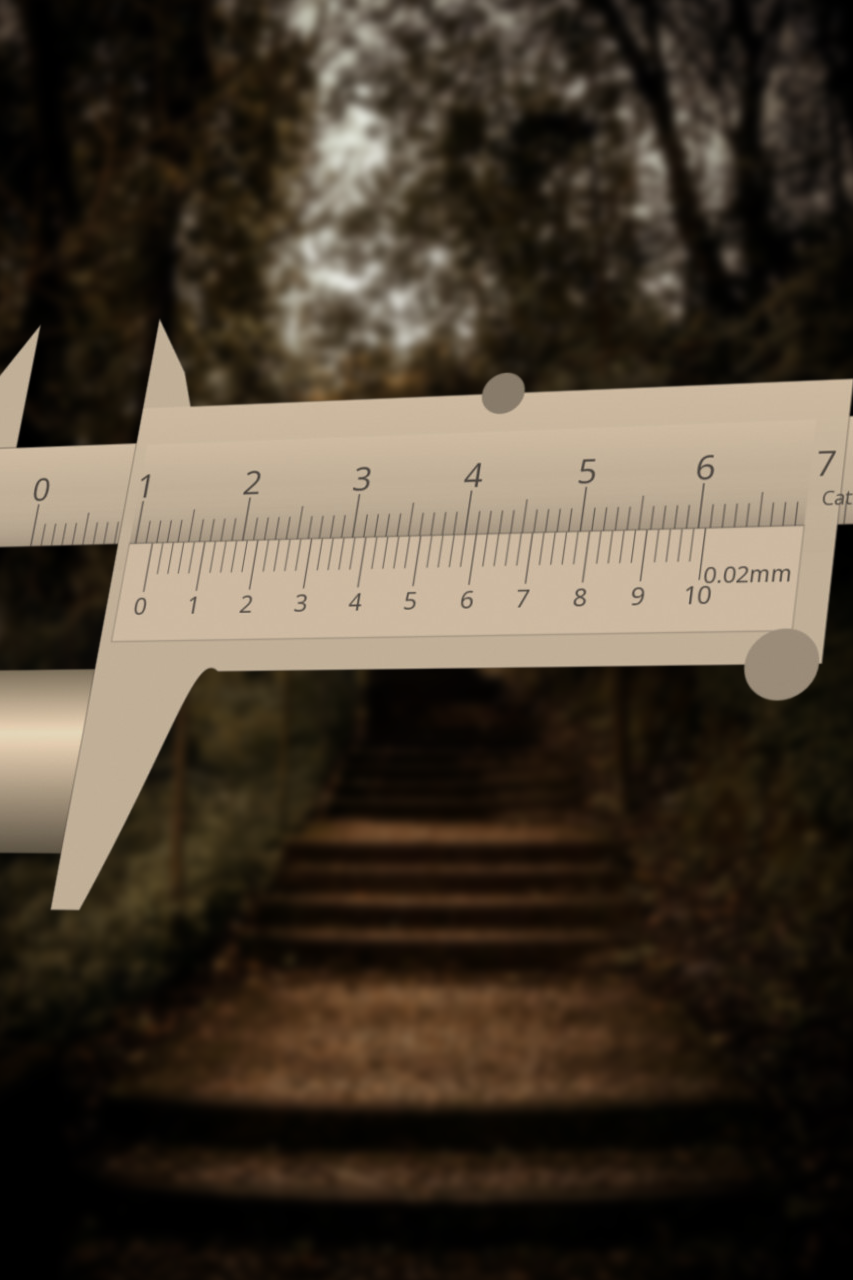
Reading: 11.6 mm
